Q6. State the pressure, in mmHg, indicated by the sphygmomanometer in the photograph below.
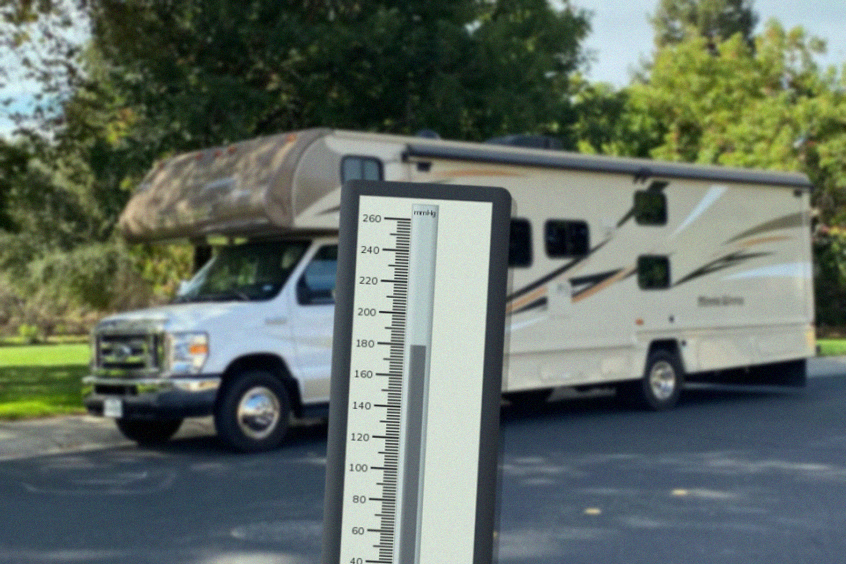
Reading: 180 mmHg
